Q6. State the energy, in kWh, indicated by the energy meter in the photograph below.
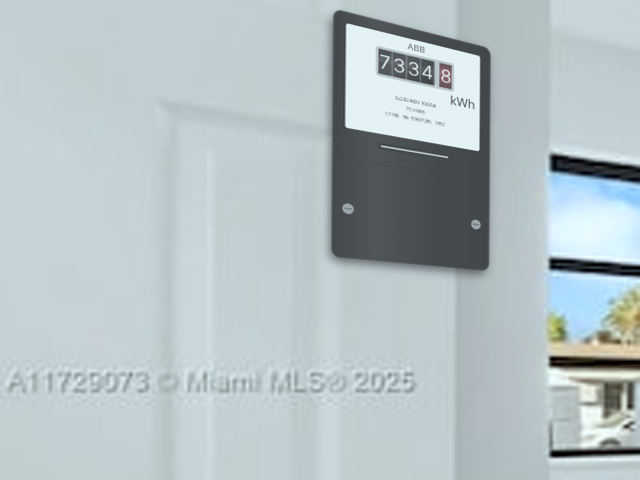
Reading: 7334.8 kWh
